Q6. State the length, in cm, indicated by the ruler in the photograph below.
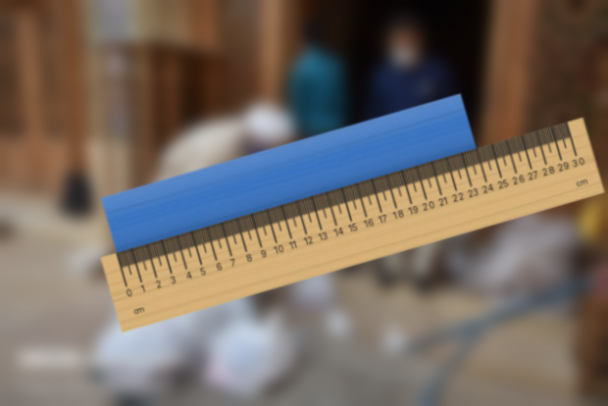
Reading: 24 cm
